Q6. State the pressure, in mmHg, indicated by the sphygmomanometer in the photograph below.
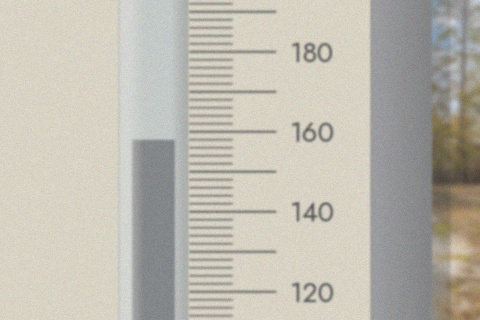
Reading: 158 mmHg
